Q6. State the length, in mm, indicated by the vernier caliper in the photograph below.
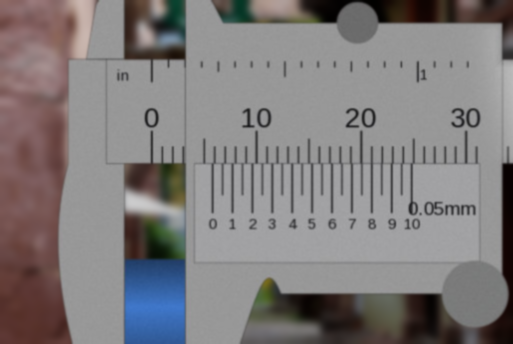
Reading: 5.8 mm
